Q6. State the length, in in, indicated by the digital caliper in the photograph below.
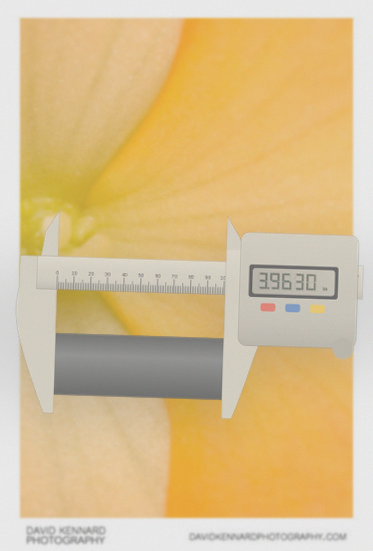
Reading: 3.9630 in
